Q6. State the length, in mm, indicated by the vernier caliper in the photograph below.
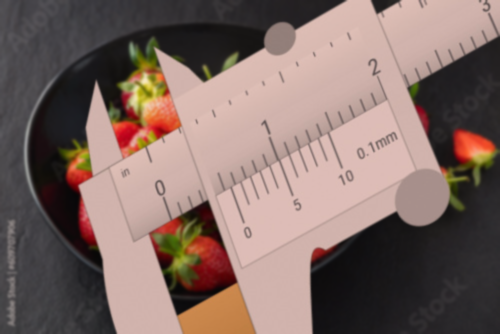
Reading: 5.6 mm
